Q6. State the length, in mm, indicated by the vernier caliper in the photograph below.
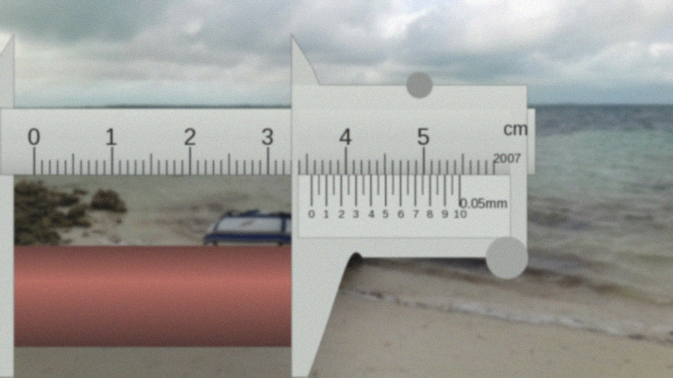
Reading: 35.6 mm
